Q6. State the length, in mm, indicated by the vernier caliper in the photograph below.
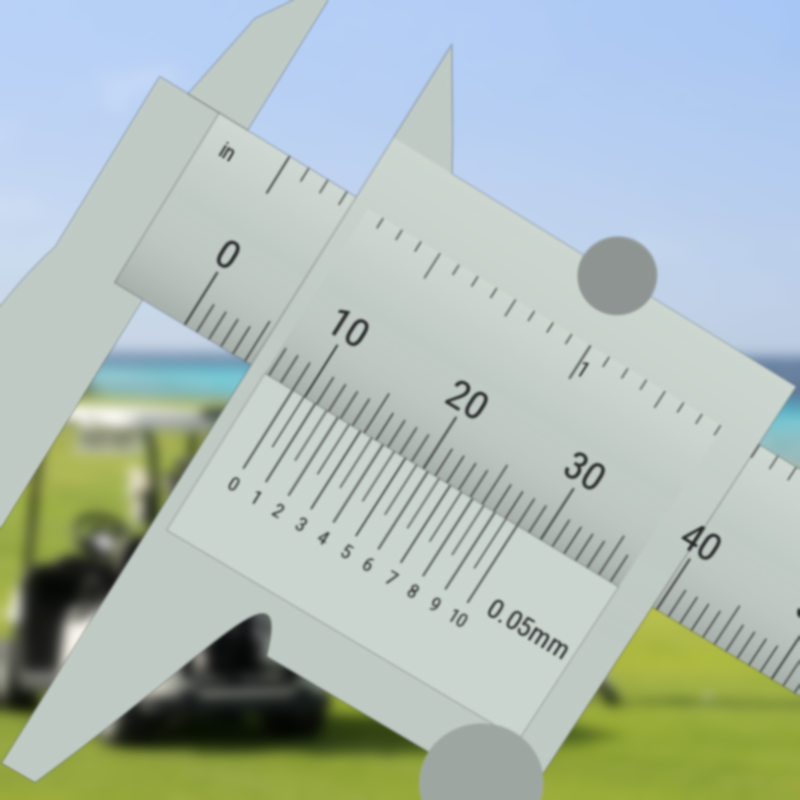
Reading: 9.0 mm
